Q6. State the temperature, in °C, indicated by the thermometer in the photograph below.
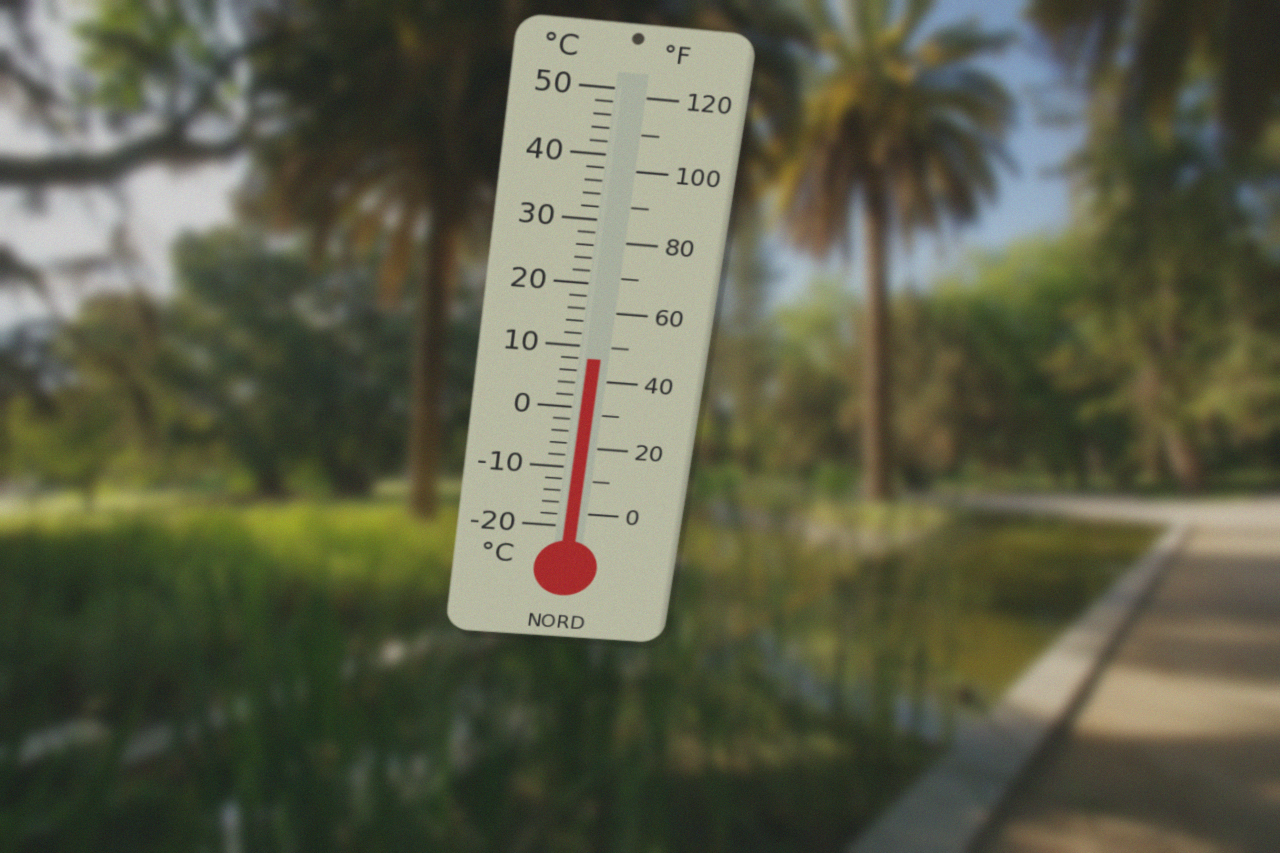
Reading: 8 °C
